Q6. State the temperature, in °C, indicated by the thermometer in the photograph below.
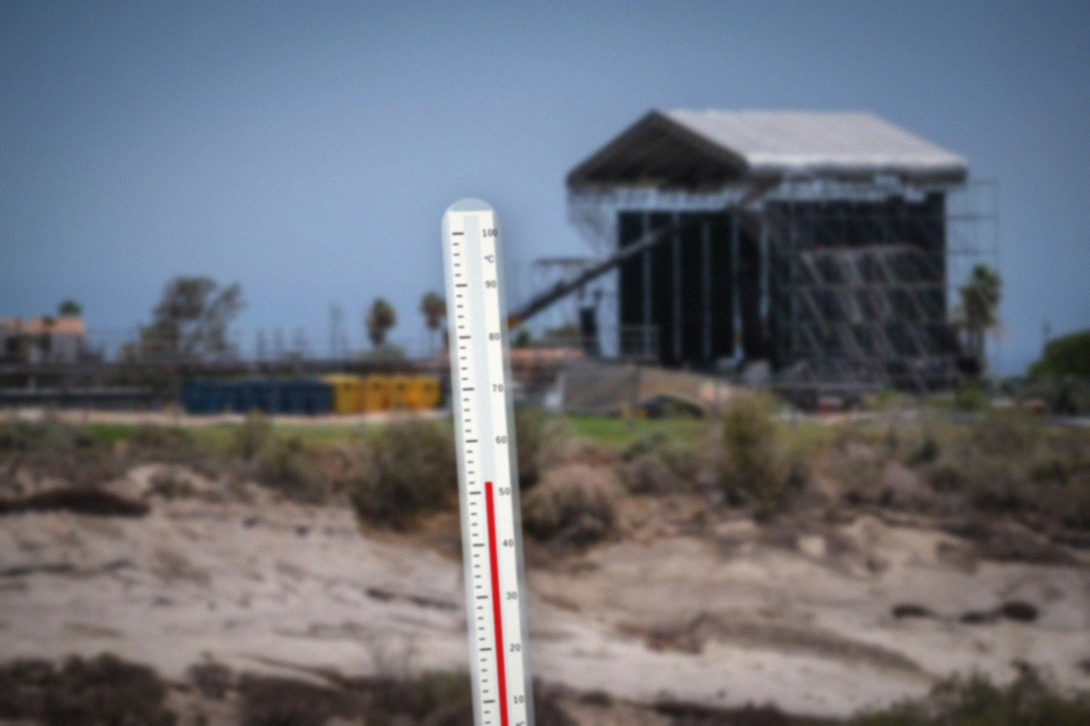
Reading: 52 °C
